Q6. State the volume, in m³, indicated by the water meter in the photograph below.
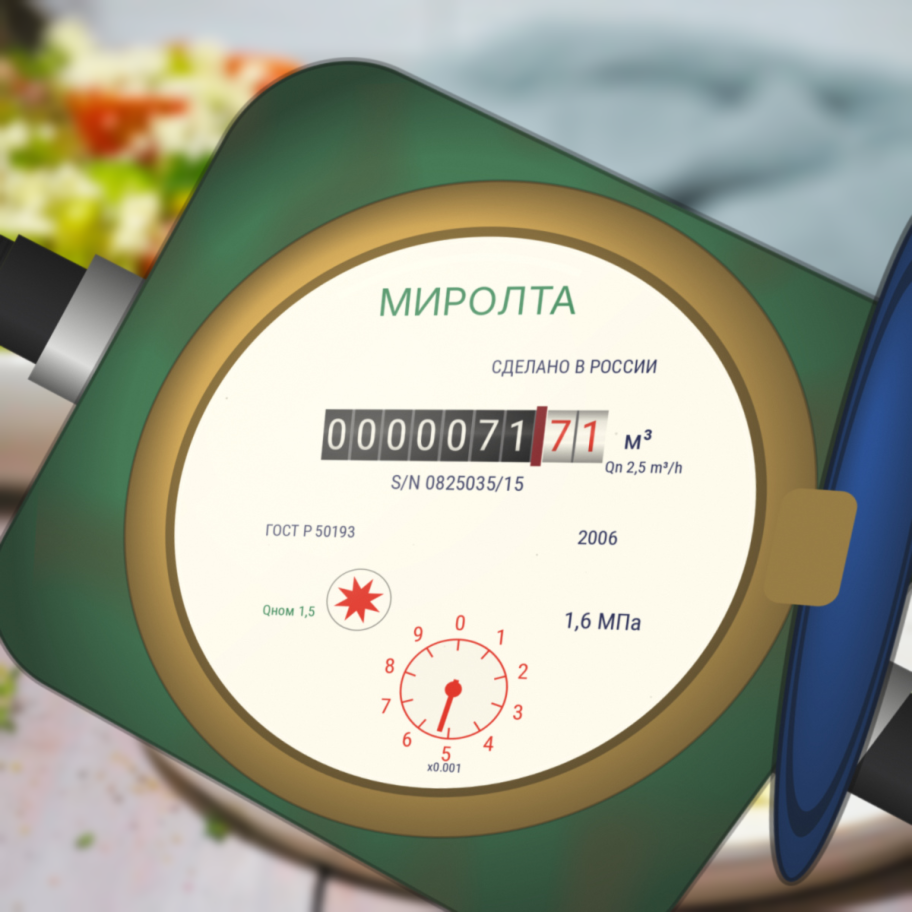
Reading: 71.715 m³
